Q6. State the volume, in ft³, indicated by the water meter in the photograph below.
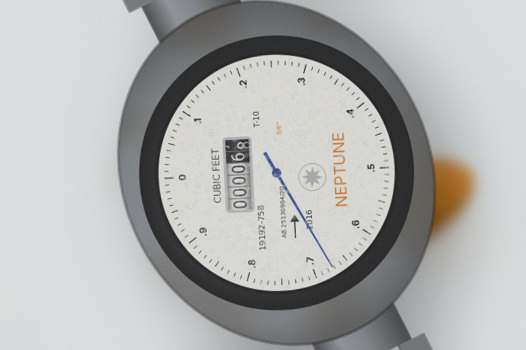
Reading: 67.67 ft³
